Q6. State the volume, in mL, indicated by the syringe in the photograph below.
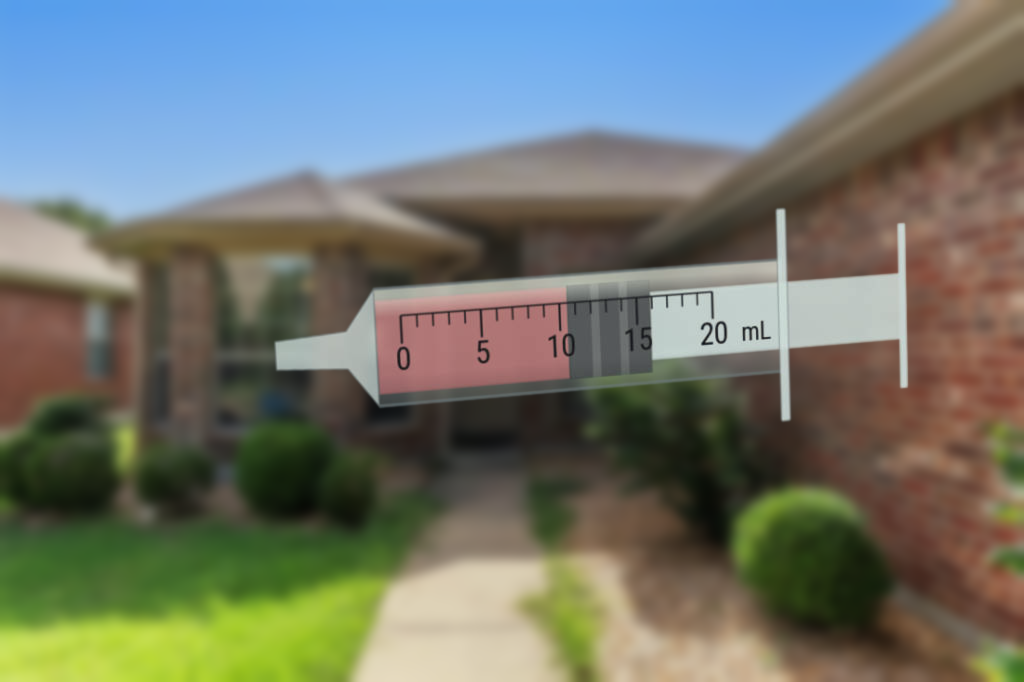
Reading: 10.5 mL
